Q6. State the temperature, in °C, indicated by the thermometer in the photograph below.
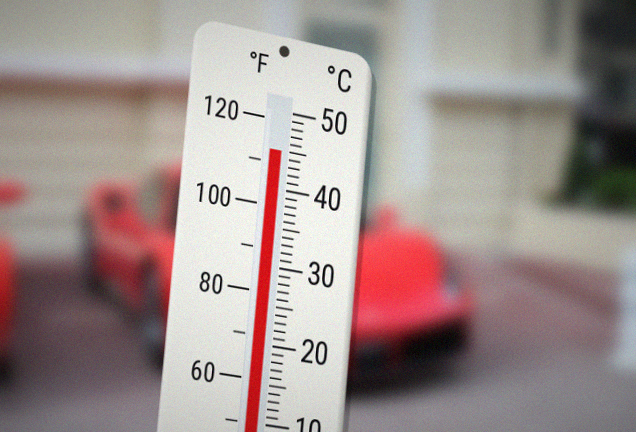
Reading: 45 °C
